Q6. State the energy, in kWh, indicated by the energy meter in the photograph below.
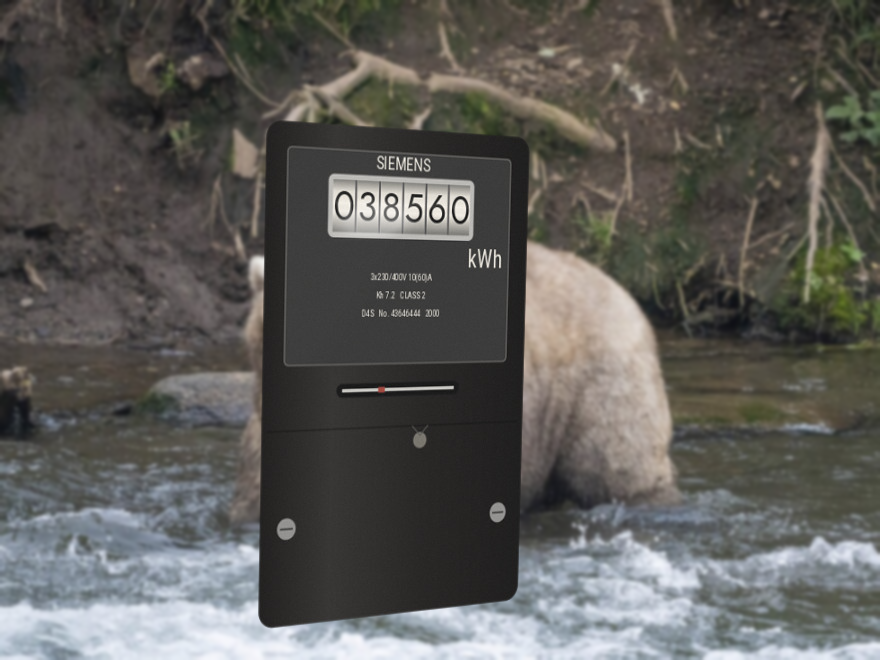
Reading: 38560 kWh
